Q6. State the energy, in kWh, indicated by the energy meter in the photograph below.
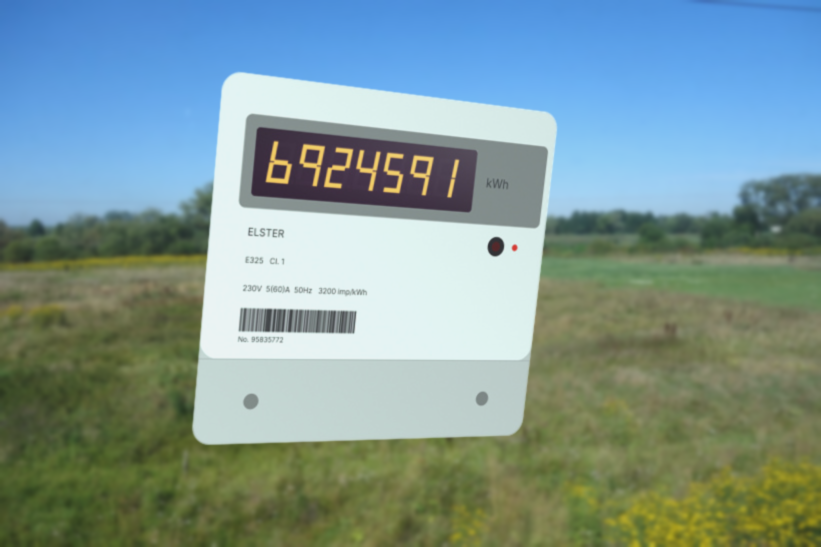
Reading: 6924591 kWh
